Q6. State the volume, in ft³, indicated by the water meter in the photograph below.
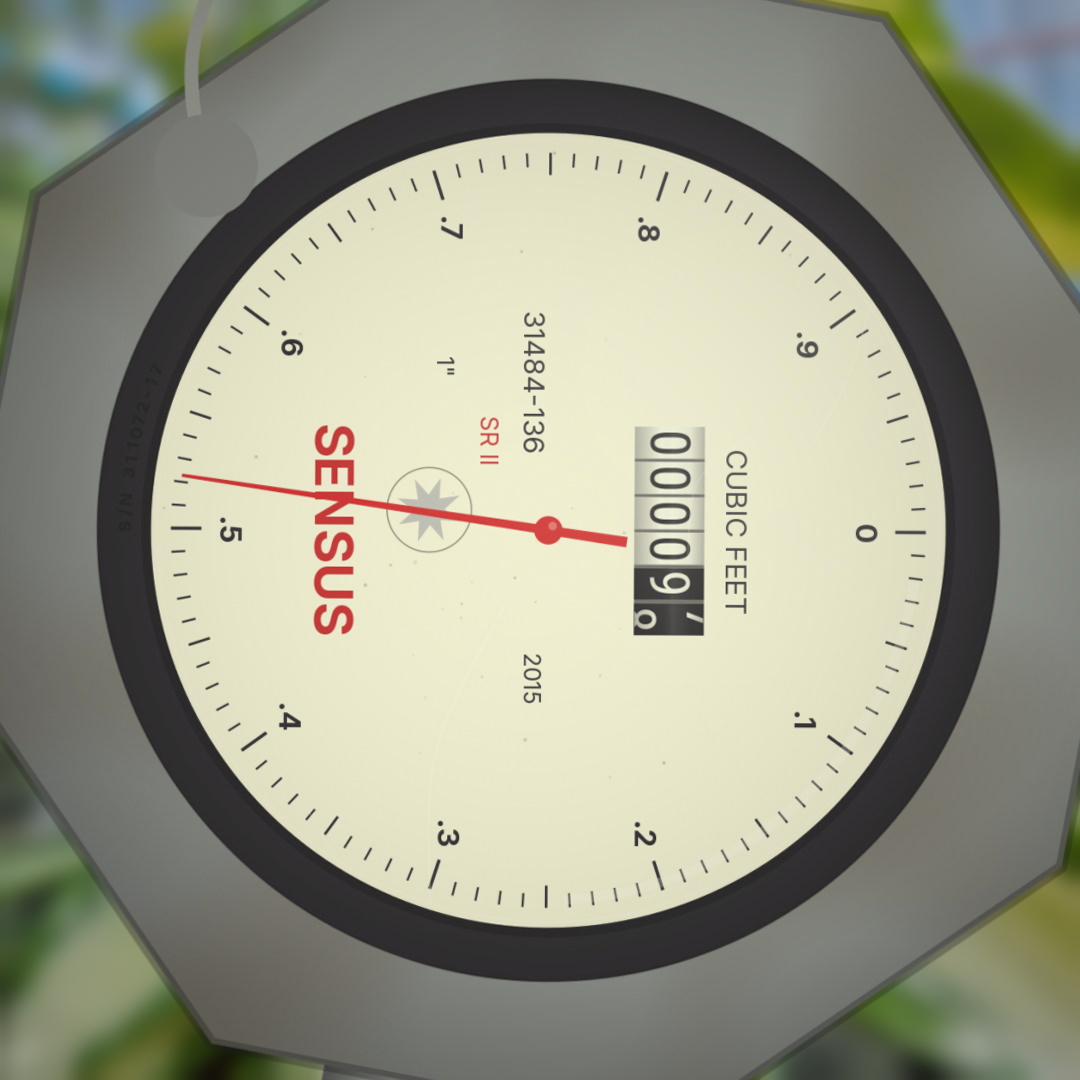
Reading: 97.52 ft³
